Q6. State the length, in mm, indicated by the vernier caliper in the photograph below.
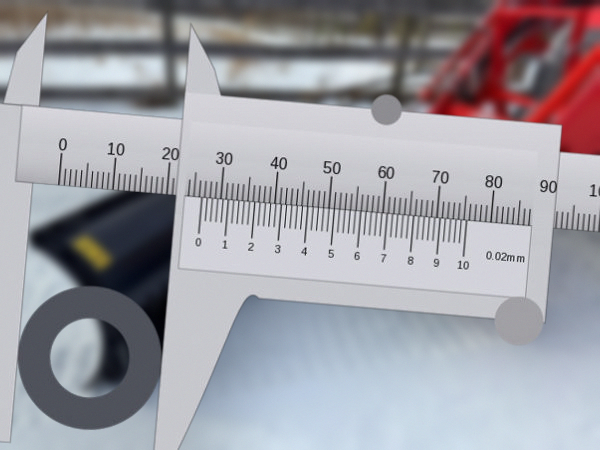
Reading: 26.5 mm
